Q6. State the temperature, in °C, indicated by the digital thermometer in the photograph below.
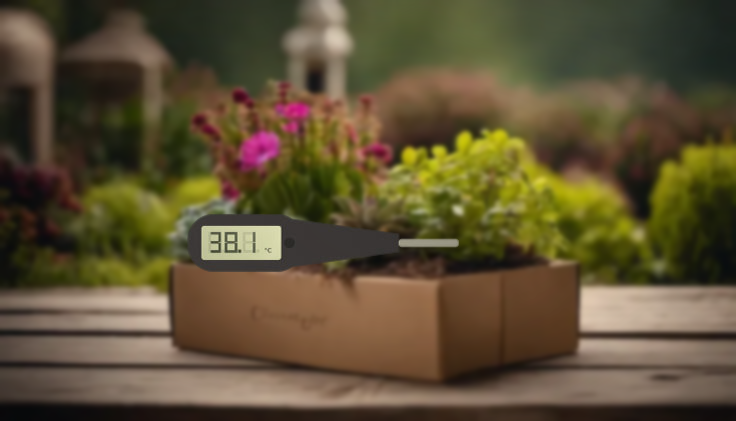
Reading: 38.1 °C
